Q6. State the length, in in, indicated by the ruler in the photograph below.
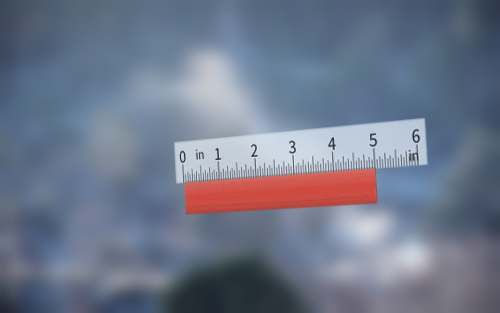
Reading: 5 in
